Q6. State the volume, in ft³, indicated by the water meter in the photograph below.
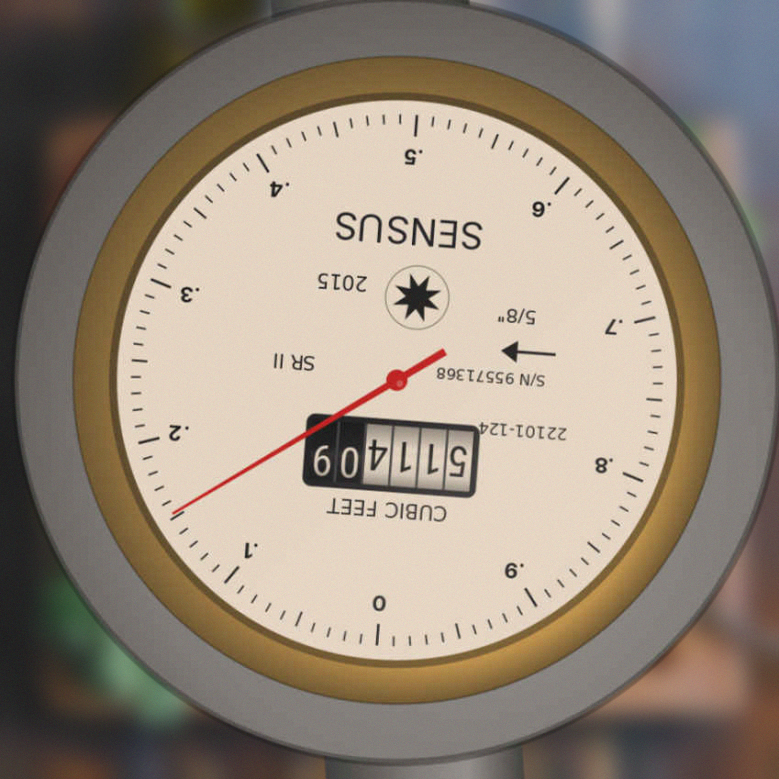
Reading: 511409.15 ft³
